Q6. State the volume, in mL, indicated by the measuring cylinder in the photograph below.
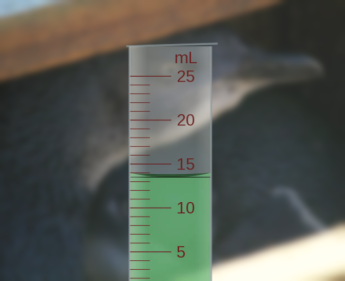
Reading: 13.5 mL
